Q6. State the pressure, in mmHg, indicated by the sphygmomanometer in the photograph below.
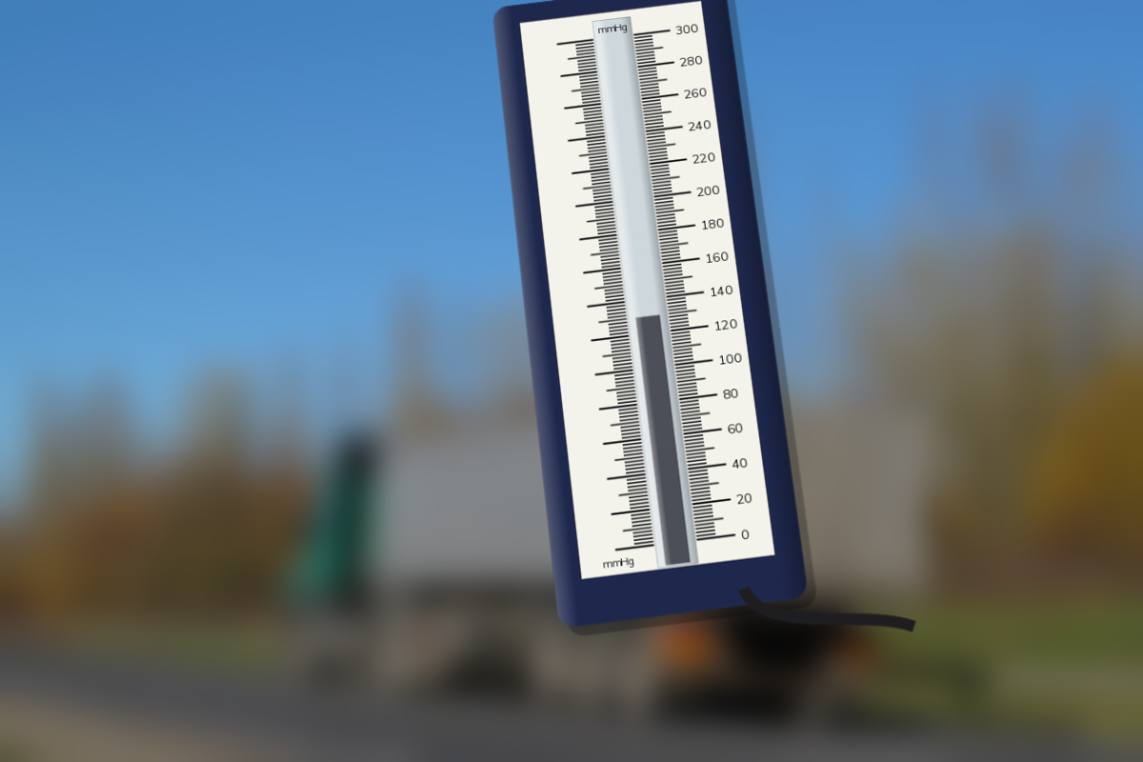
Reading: 130 mmHg
